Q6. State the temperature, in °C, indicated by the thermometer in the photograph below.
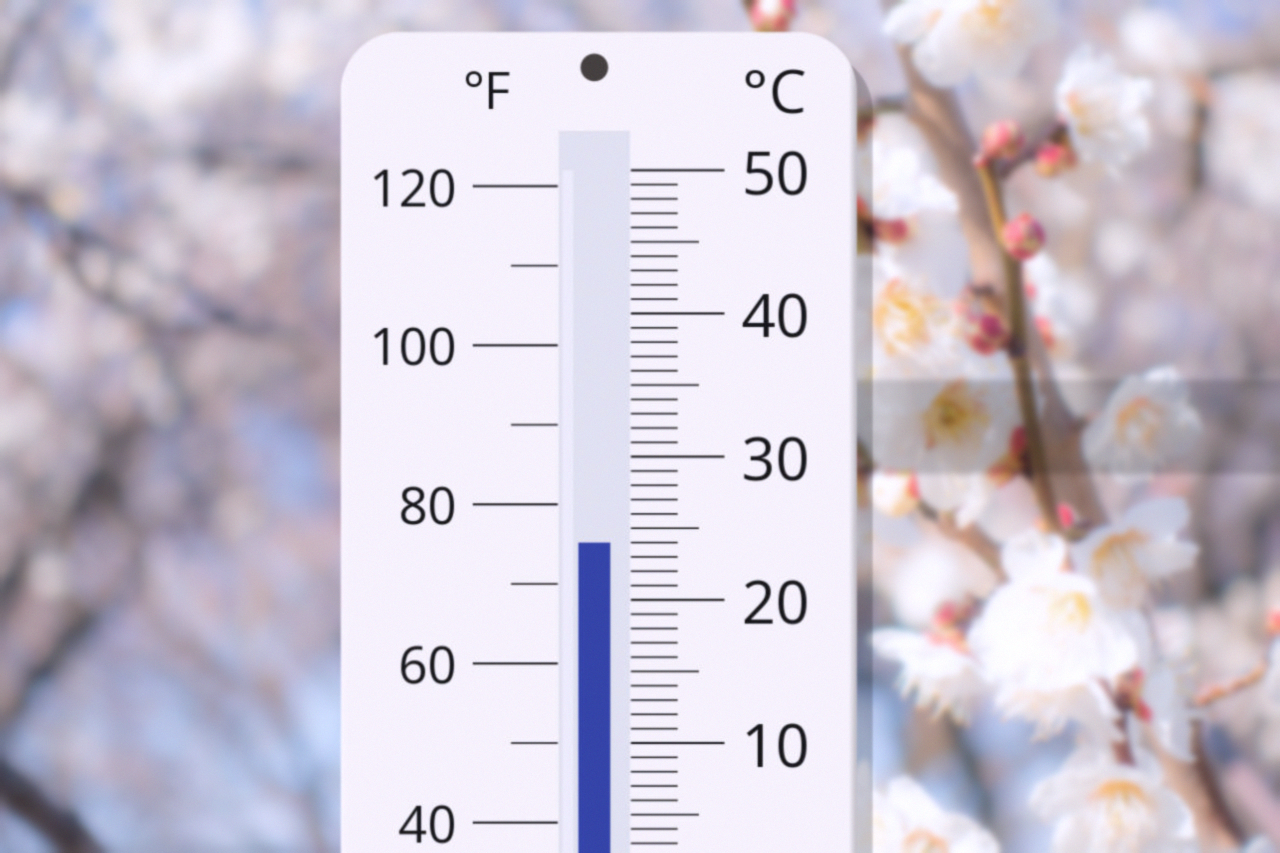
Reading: 24 °C
